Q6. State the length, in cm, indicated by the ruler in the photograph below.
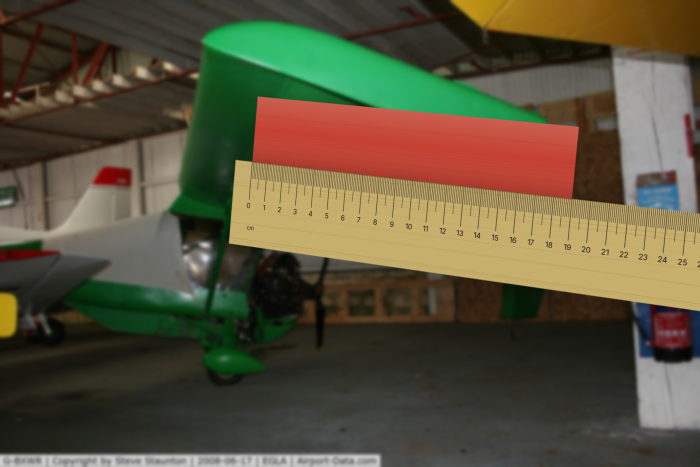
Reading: 19 cm
